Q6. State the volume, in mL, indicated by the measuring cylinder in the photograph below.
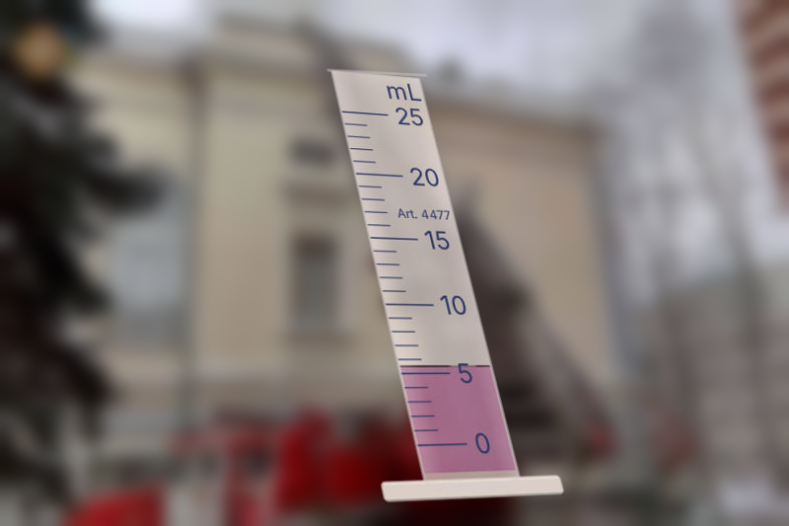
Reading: 5.5 mL
